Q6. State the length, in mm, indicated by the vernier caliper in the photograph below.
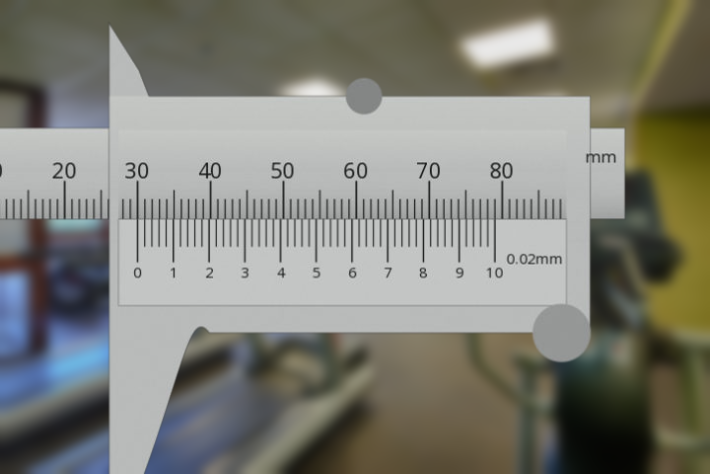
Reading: 30.0 mm
